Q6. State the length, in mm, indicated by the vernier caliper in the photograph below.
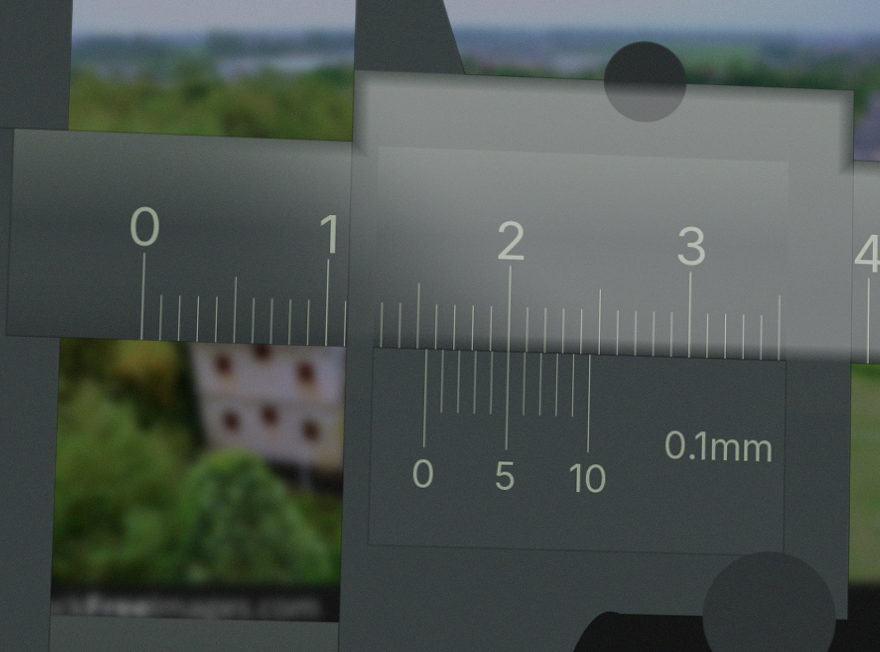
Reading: 15.5 mm
